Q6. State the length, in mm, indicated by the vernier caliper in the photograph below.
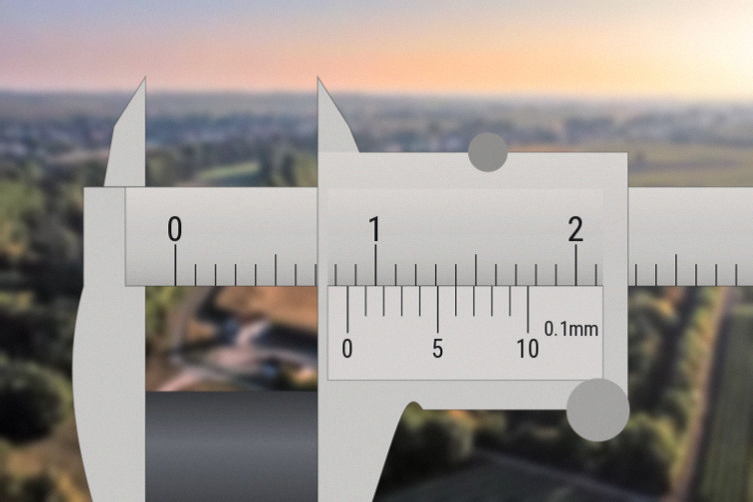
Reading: 8.6 mm
